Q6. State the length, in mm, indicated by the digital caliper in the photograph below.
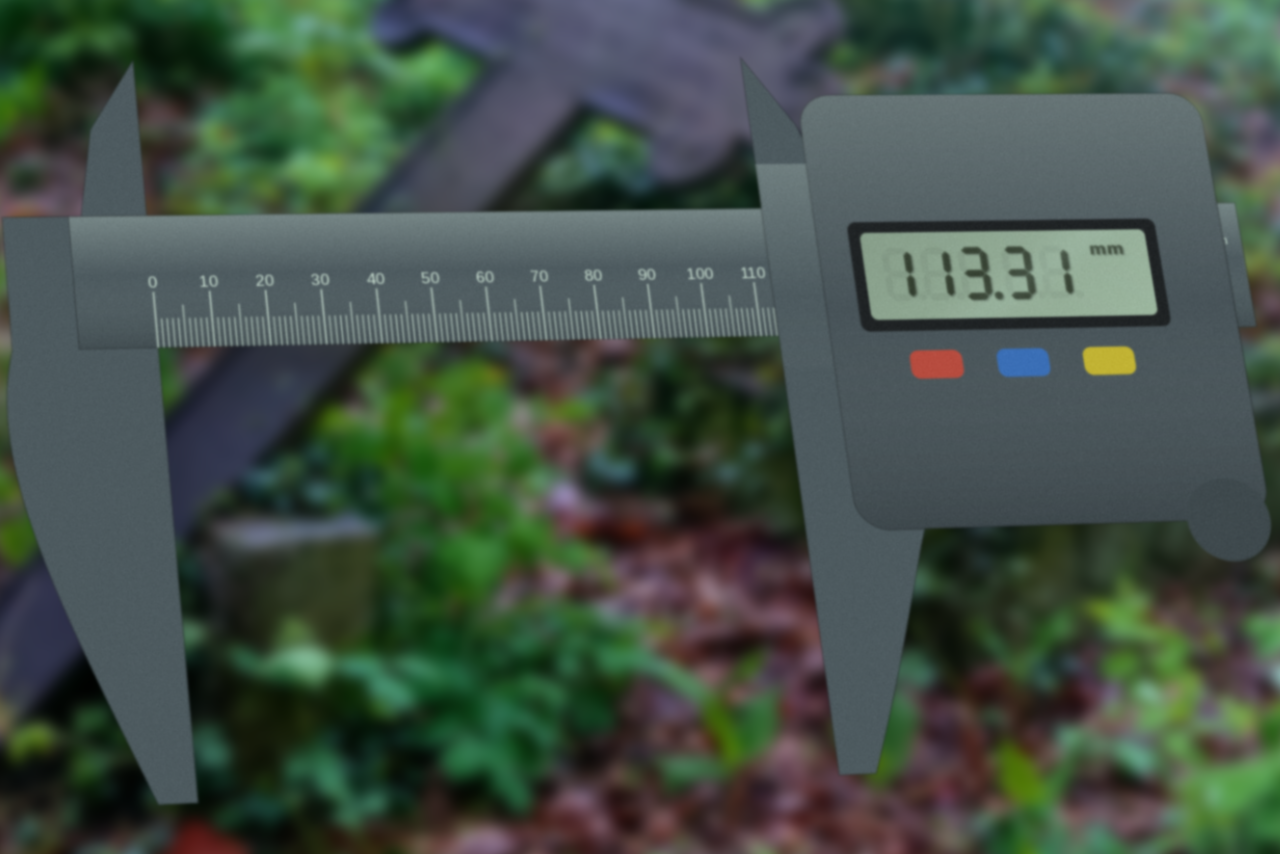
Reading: 113.31 mm
